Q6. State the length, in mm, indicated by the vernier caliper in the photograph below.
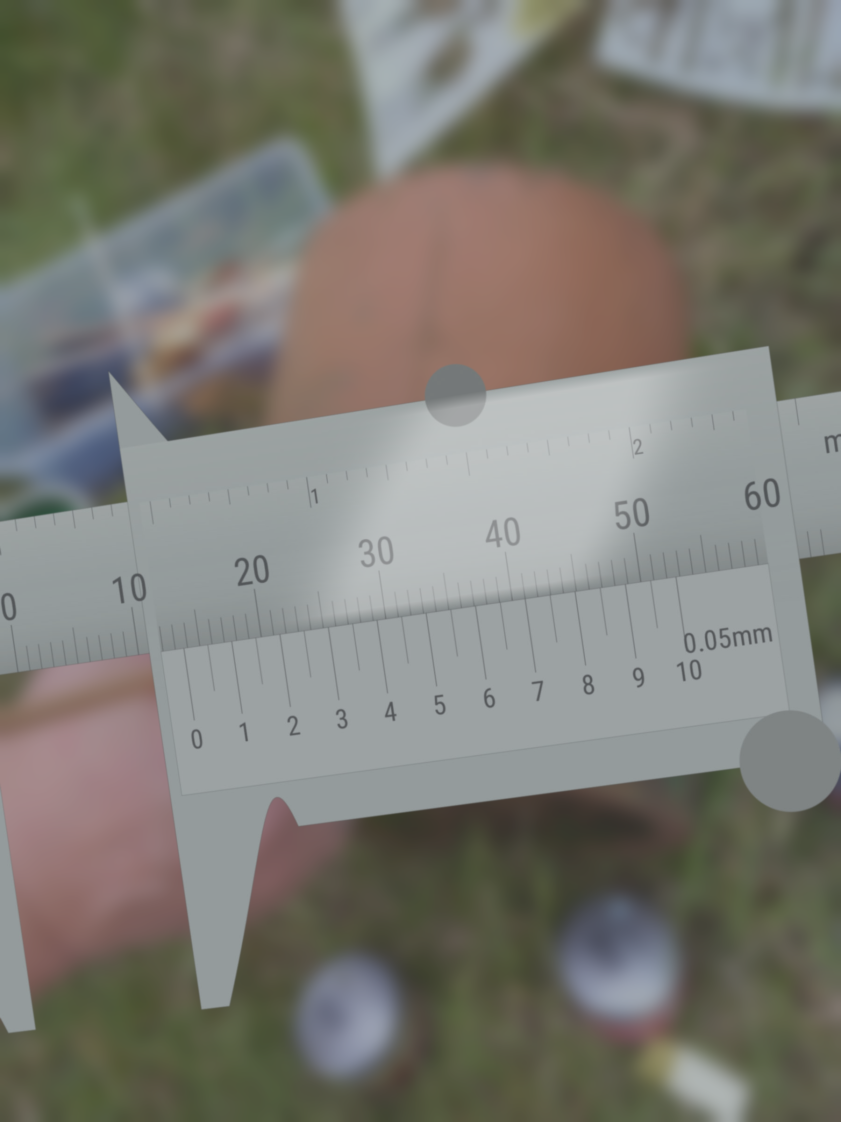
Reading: 13.7 mm
